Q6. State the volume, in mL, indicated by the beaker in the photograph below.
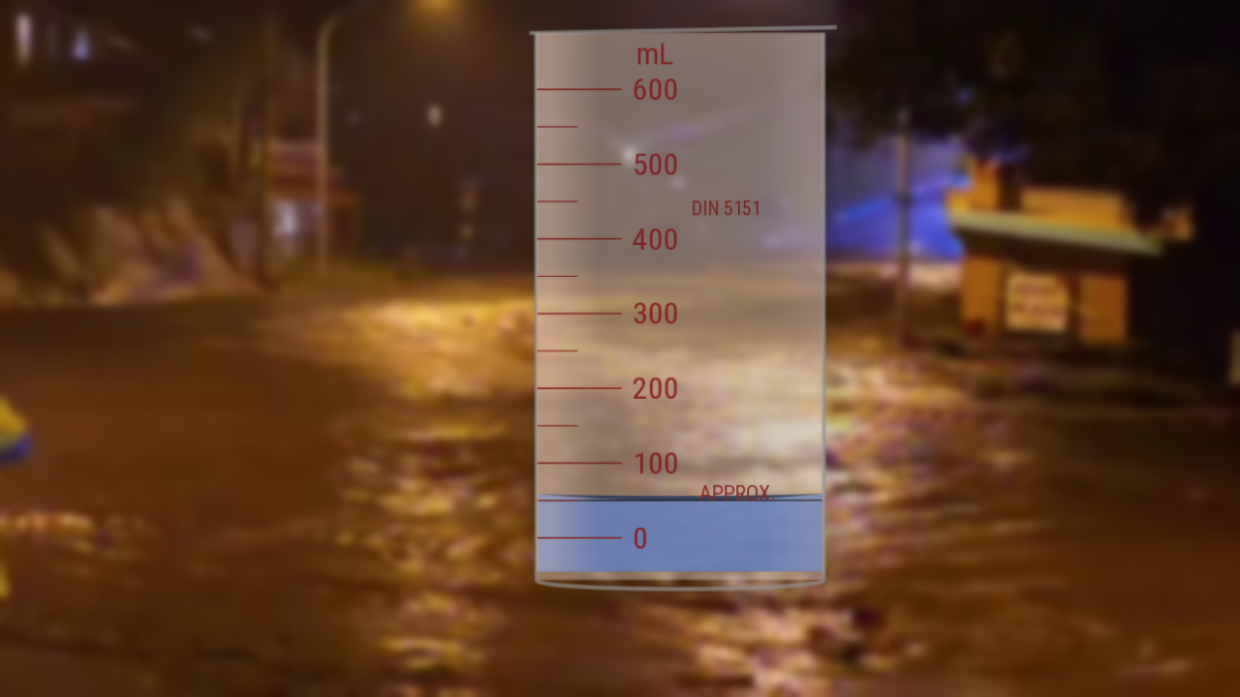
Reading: 50 mL
